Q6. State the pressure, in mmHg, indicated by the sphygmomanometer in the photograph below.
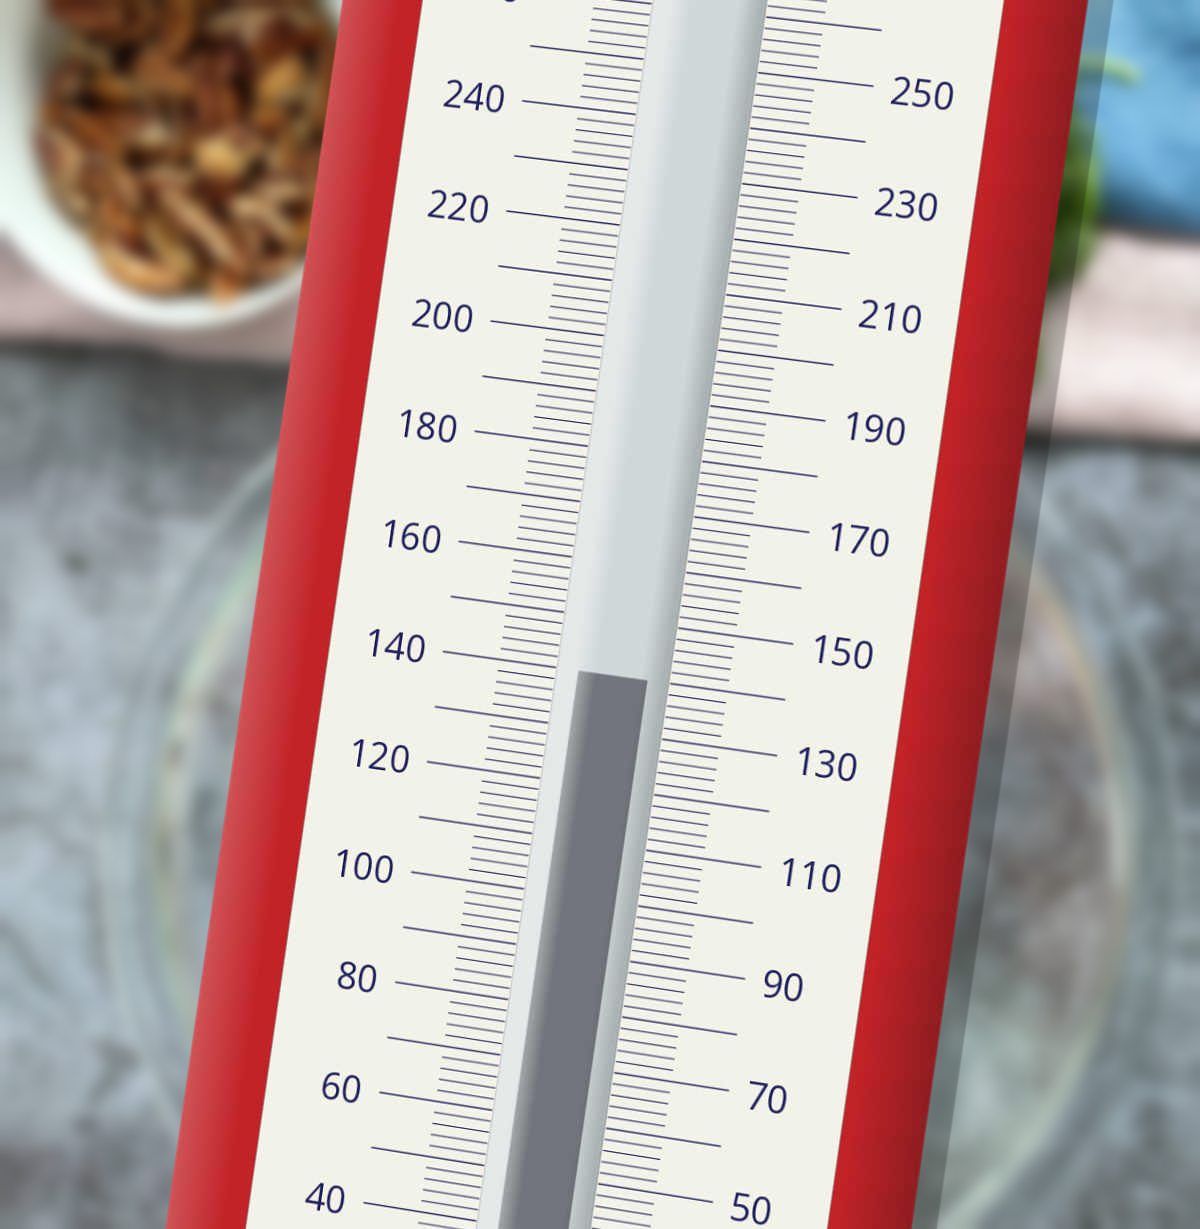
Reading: 140 mmHg
